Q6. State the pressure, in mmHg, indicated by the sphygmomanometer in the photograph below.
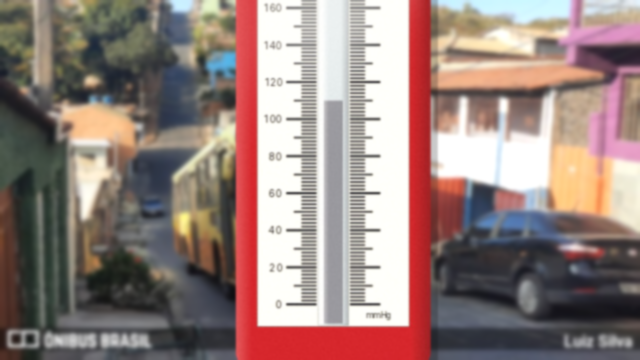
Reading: 110 mmHg
